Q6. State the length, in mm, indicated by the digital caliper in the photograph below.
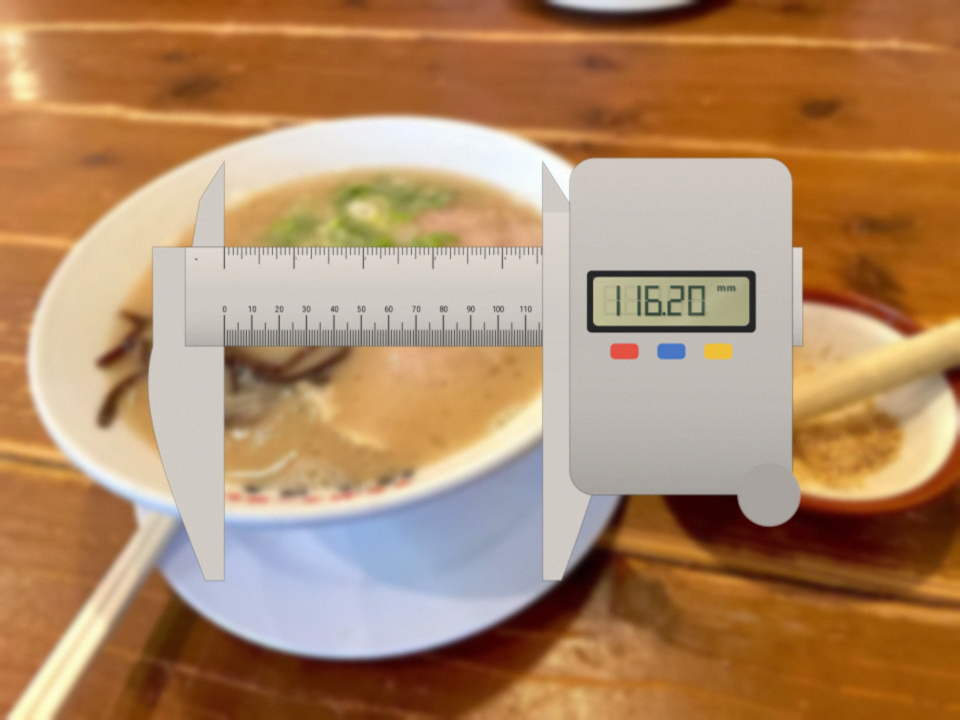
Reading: 116.20 mm
